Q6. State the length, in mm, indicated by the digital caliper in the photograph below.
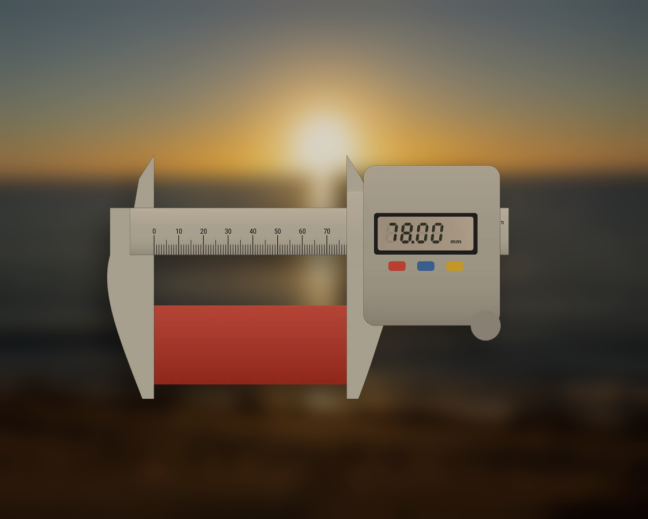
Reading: 78.00 mm
